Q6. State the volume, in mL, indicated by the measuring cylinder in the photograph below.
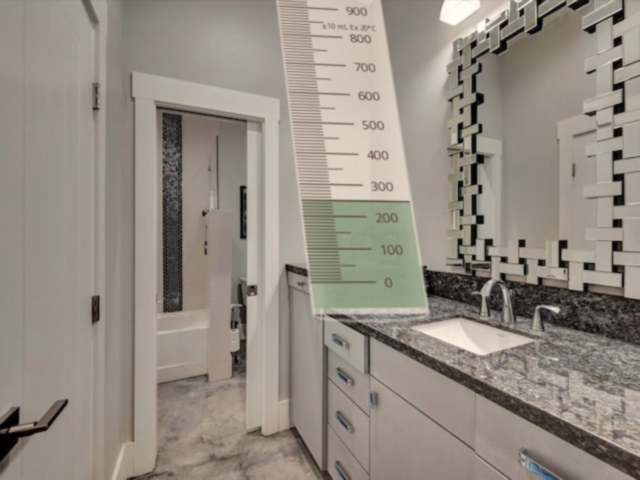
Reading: 250 mL
